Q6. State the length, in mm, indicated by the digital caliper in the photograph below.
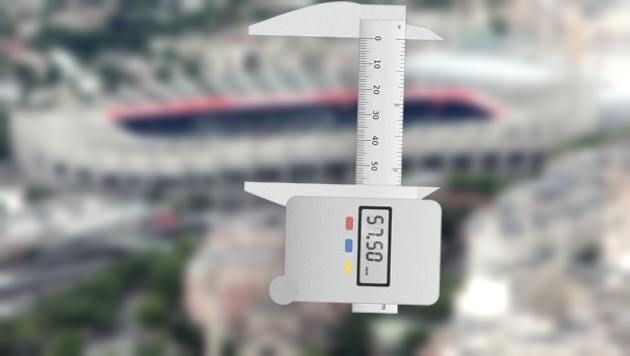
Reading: 57.50 mm
